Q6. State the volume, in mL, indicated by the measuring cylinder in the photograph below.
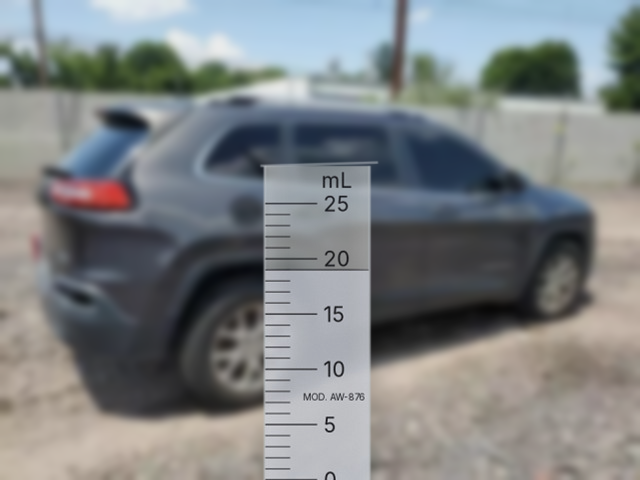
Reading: 19 mL
